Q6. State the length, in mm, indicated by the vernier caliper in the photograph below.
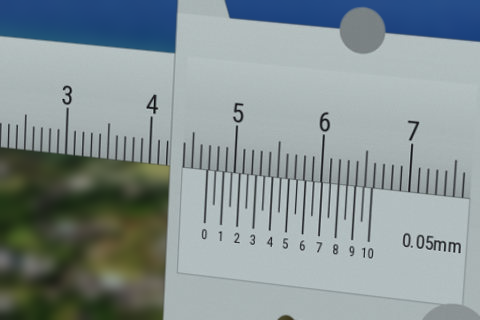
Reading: 46.8 mm
